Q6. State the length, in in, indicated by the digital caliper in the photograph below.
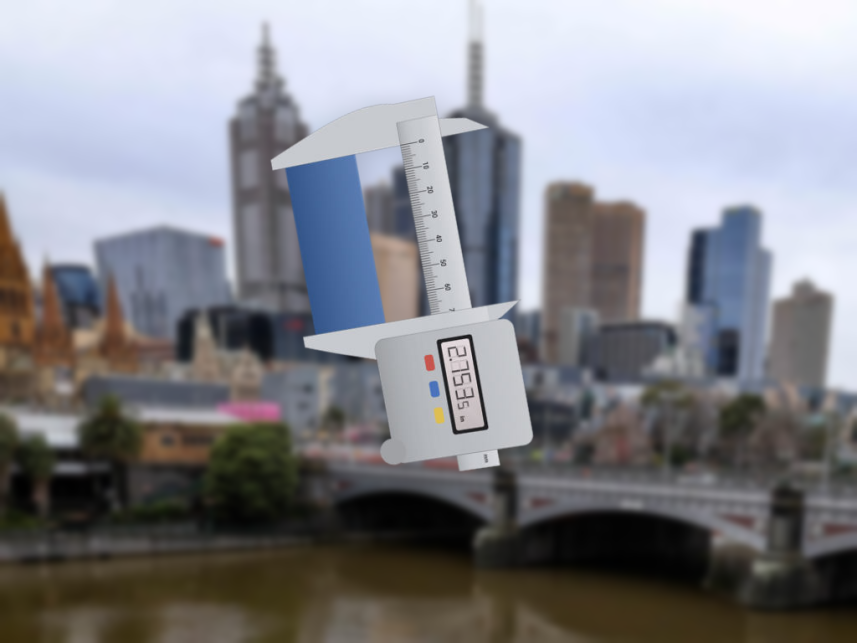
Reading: 2.7535 in
